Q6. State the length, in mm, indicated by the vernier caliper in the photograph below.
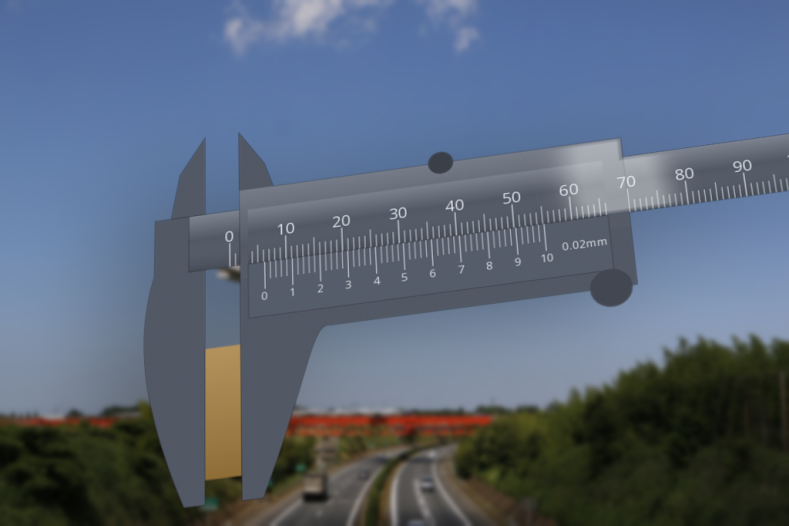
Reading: 6.2 mm
